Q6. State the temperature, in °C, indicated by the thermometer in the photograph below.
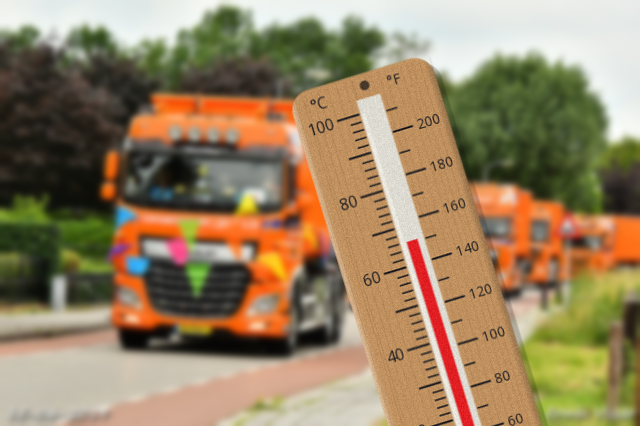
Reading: 66 °C
